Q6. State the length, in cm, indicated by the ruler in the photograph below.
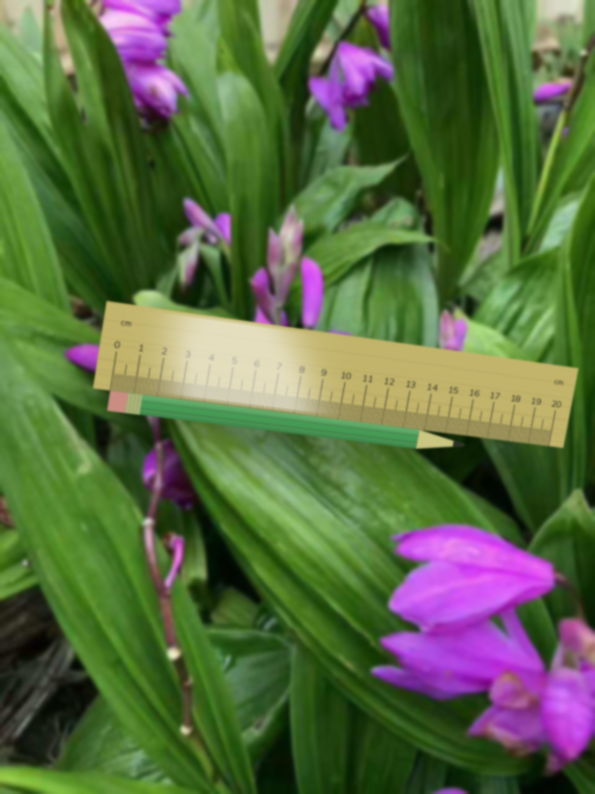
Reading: 16 cm
